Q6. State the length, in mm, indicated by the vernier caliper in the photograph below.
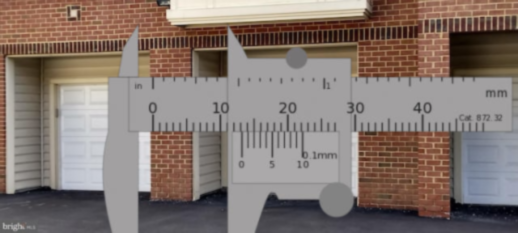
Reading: 13.2 mm
